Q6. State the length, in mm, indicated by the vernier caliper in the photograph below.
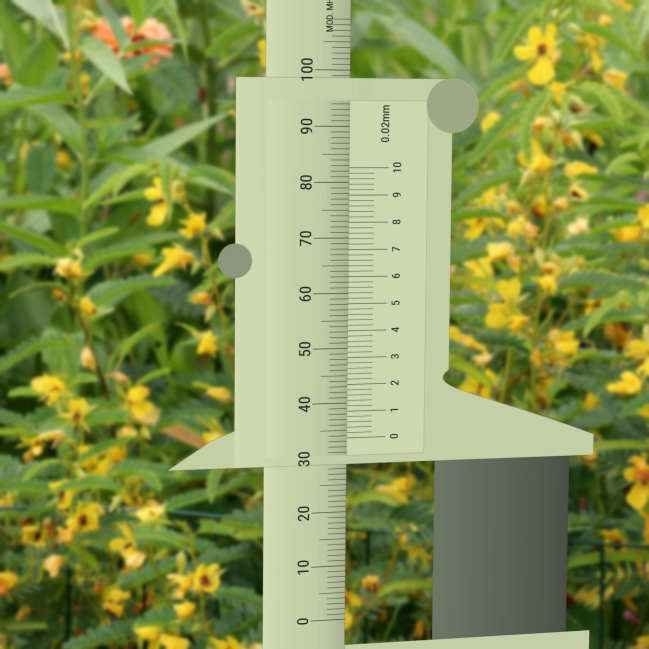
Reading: 33.6 mm
